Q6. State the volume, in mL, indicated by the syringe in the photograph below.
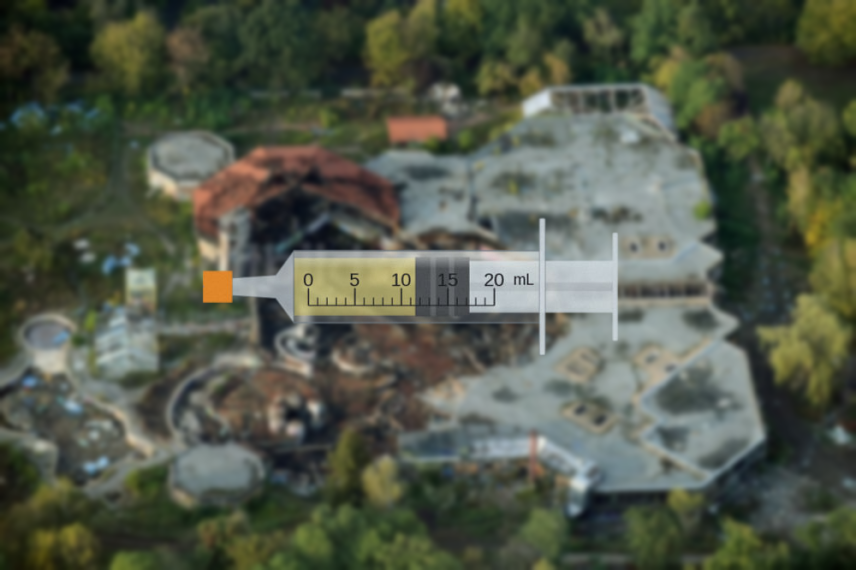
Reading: 11.5 mL
